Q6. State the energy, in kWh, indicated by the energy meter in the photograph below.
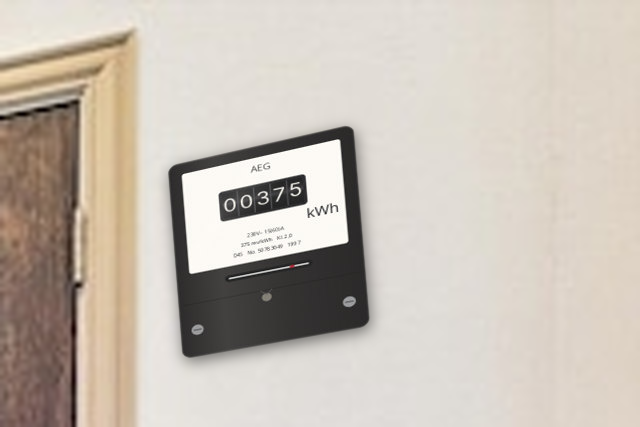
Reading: 375 kWh
